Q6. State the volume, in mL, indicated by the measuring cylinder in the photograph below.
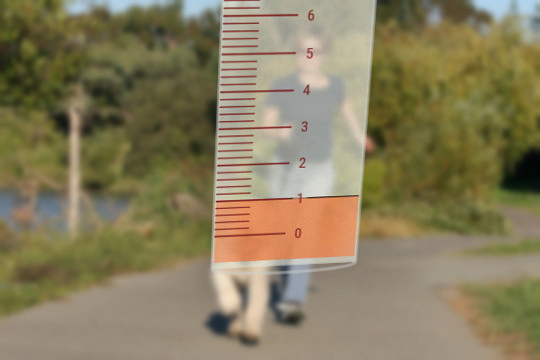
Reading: 1 mL
